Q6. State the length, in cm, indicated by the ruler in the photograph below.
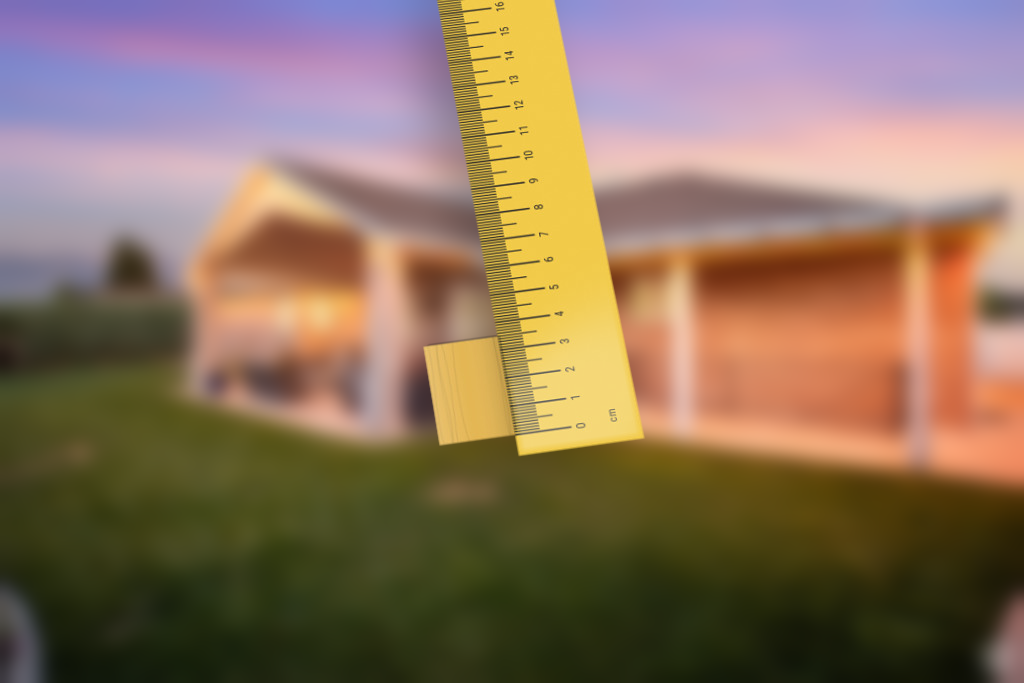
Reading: 3.5 cm
